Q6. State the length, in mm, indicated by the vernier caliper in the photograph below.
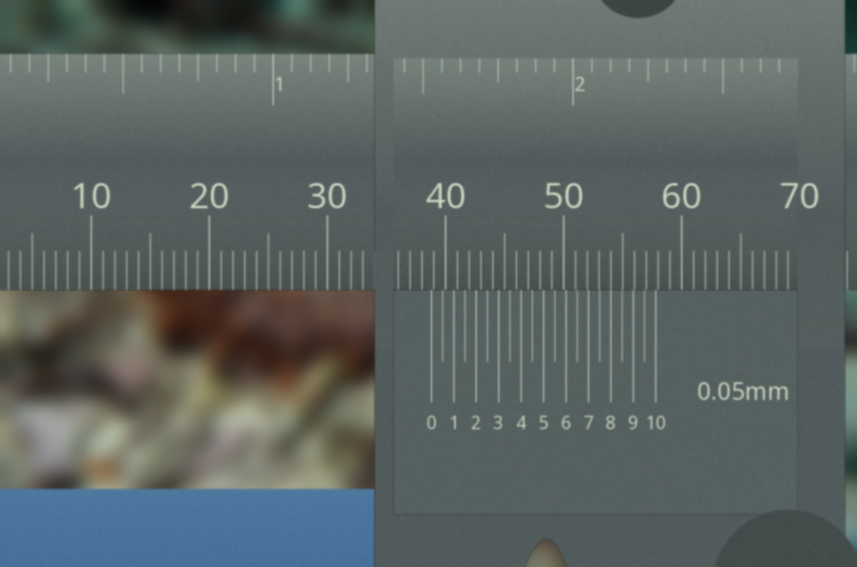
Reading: 38.8 mm
